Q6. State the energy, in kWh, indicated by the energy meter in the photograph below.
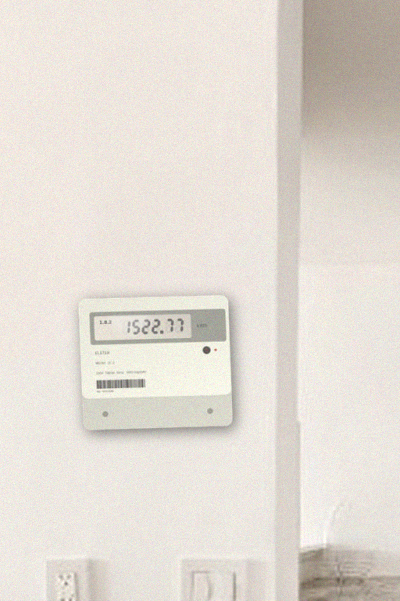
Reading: 1522.77 kWh
